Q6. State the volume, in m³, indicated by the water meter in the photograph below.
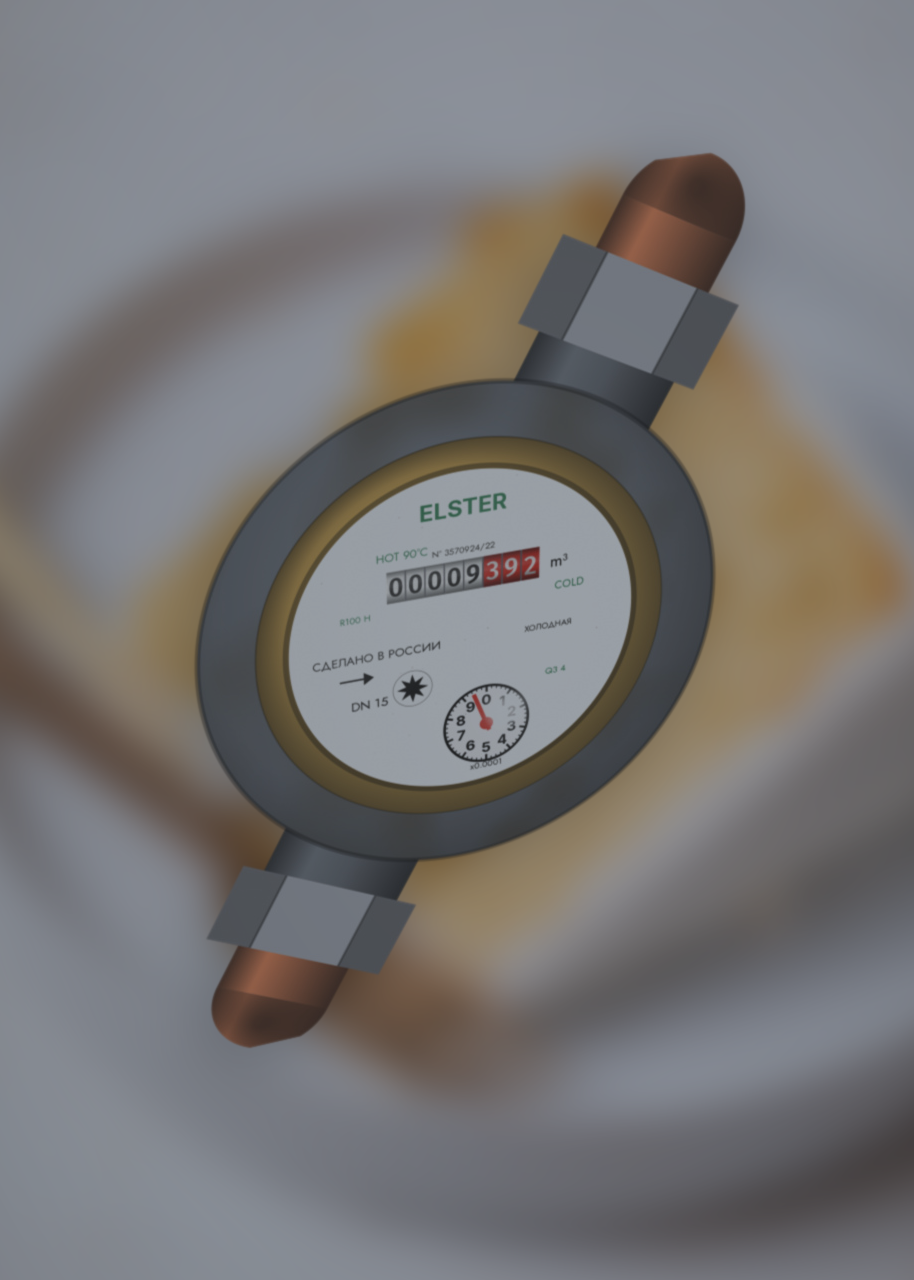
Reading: 9.3919 m³
